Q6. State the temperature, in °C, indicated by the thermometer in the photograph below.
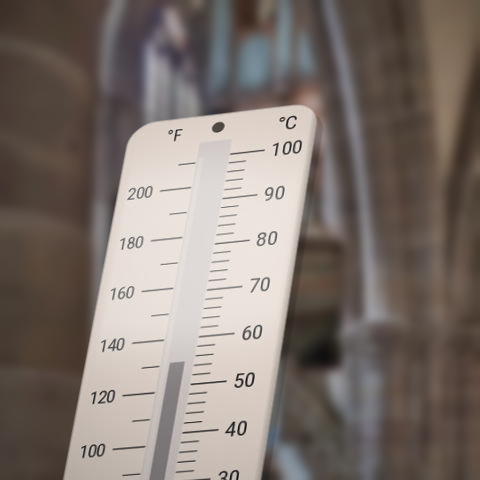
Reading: 55 °C
